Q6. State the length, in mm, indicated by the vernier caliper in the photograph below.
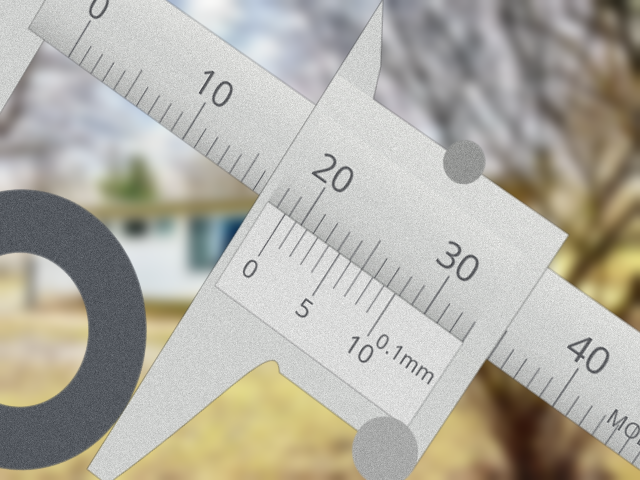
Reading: 18.7 mm
